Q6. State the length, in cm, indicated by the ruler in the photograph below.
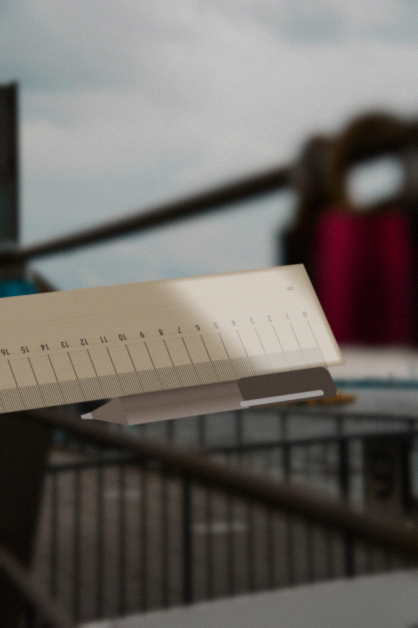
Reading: 13.5 cm
